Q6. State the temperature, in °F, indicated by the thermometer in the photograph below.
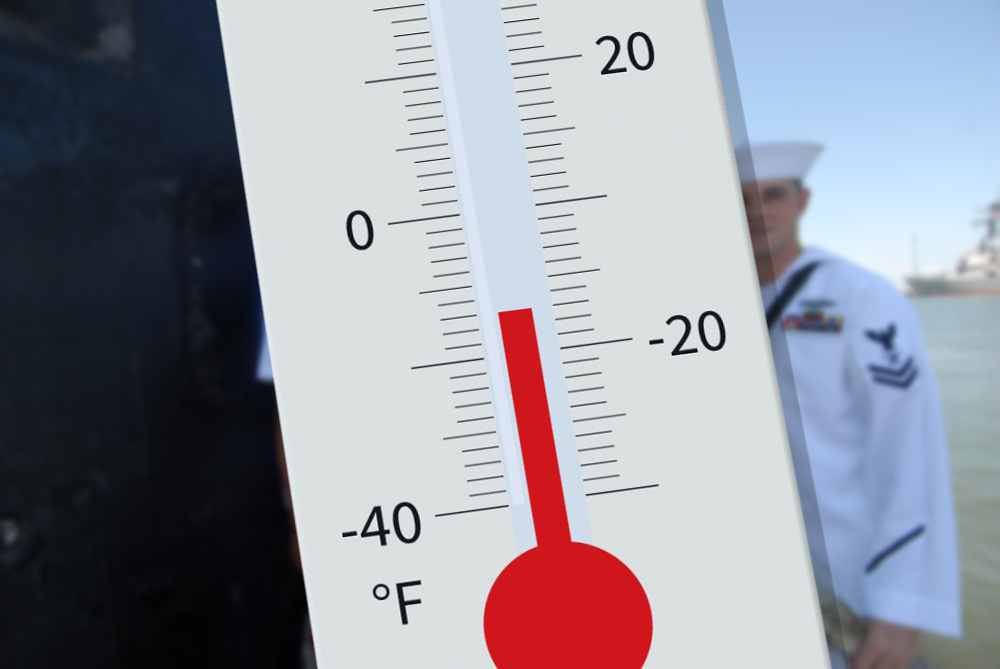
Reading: -14 °F
